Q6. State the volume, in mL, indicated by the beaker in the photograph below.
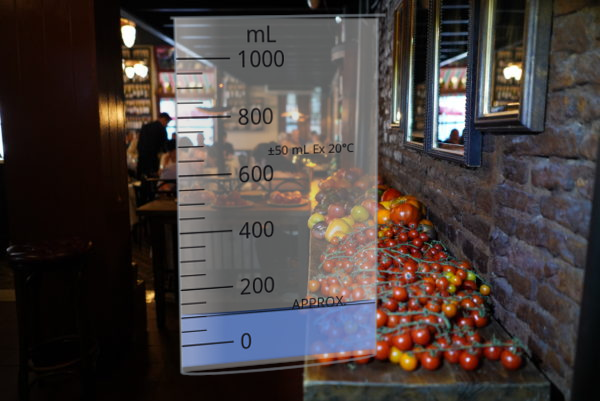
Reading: 100 mL
